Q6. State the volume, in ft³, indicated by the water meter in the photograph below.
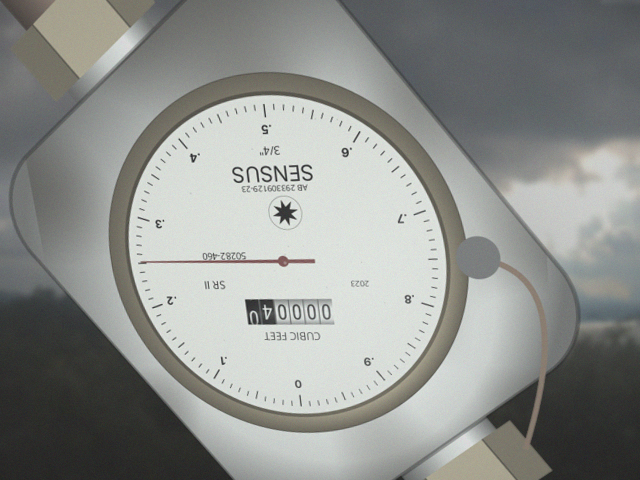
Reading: 40.25 ft³
